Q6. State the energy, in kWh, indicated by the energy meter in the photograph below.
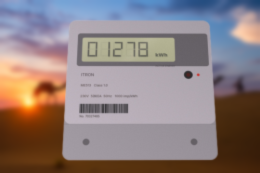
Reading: 1278 kWh
